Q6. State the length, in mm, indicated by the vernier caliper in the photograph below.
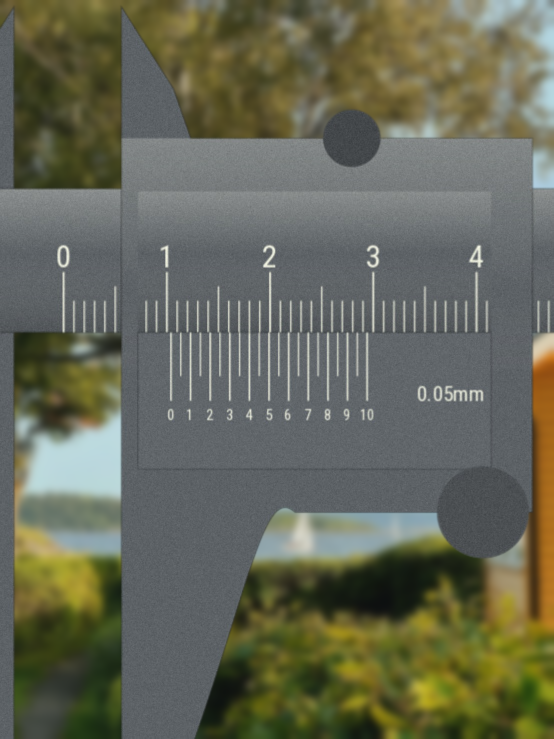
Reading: 10.4 mm
